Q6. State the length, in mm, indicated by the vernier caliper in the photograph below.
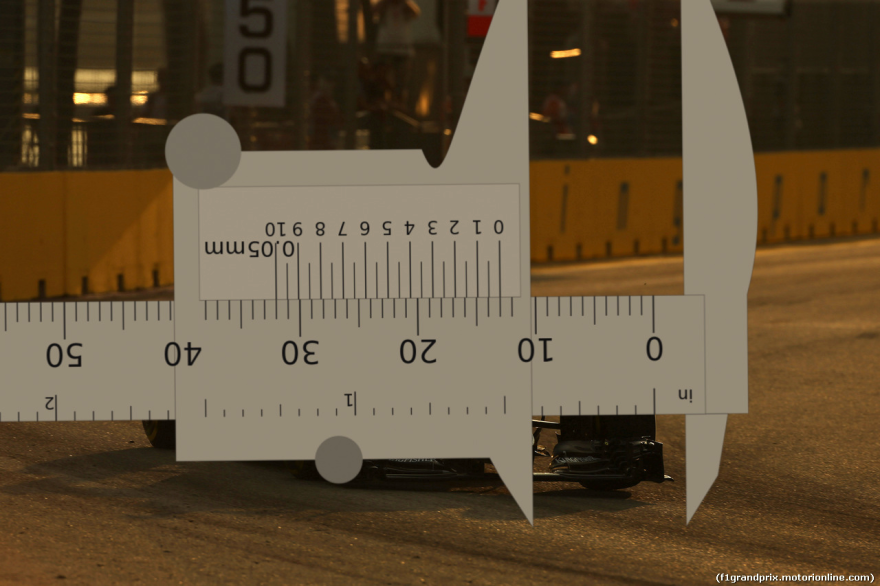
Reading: 13.0 mm
